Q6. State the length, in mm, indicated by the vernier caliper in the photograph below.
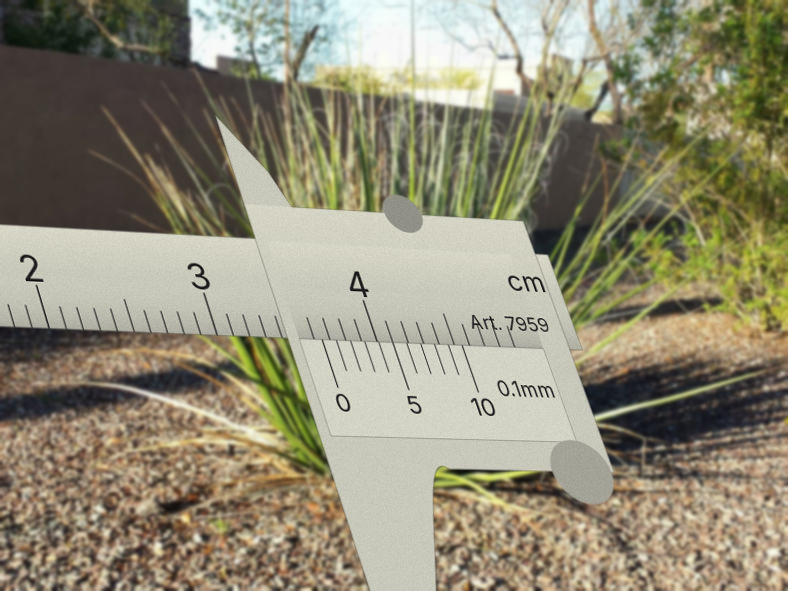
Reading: 36.5 mm
